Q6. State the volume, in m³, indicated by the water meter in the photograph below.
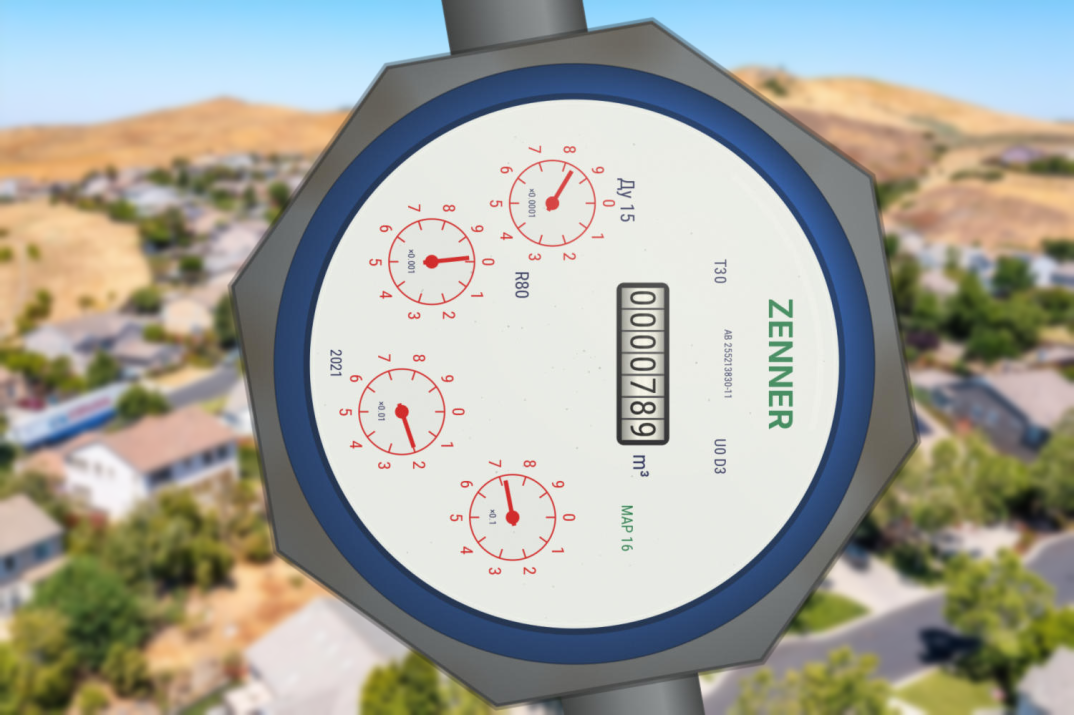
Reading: 789.7198 m³
